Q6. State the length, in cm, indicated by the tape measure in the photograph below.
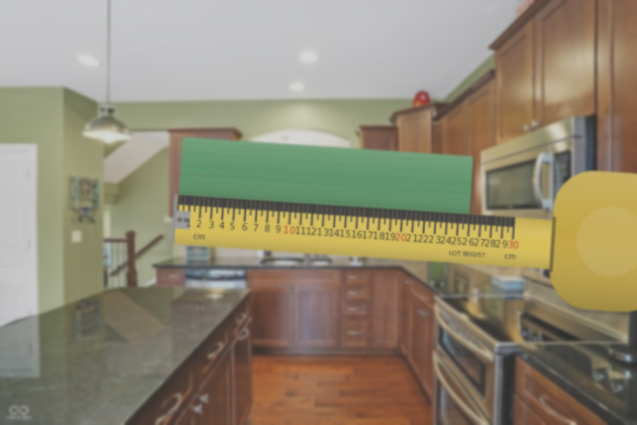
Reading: 26 cm
